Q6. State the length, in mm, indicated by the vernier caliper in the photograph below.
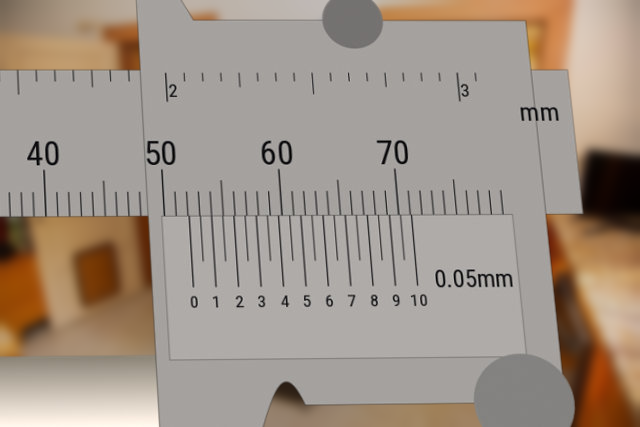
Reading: 52.1 mm
